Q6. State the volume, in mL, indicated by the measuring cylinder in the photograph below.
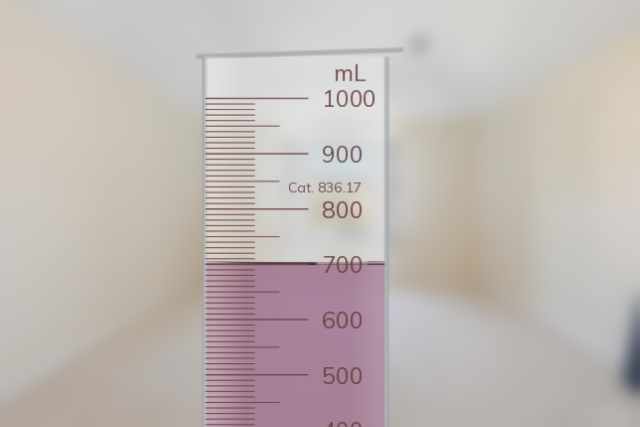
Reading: 700 mL
